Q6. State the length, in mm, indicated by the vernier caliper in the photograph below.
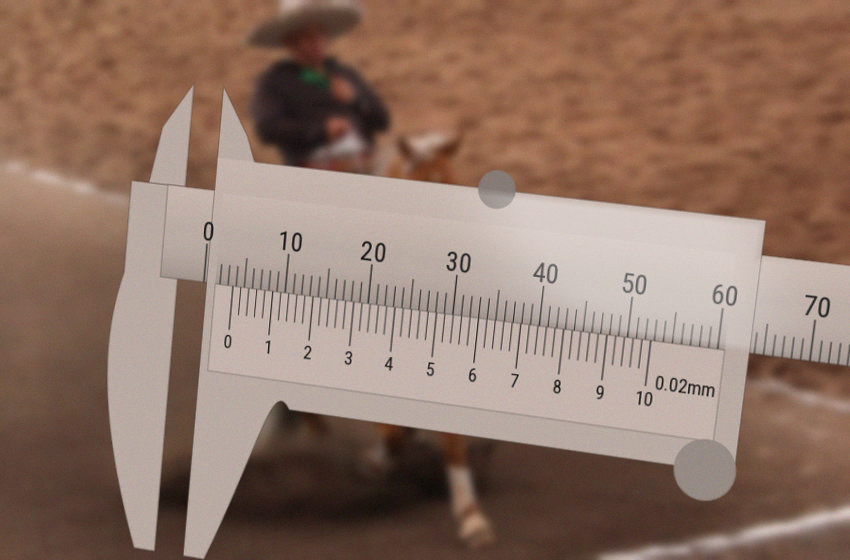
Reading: 3.6 mm
